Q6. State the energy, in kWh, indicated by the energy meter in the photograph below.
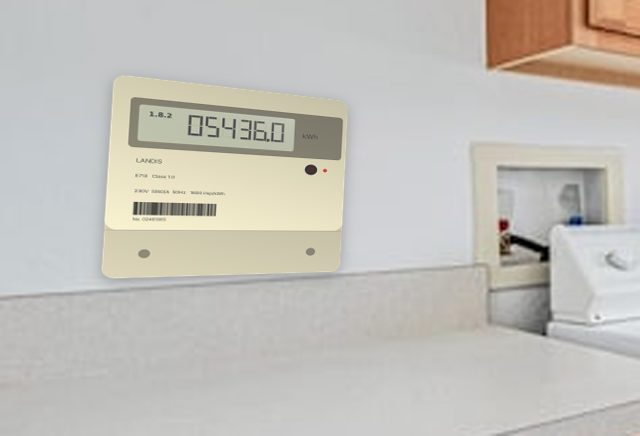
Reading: 5436.0 kWh
